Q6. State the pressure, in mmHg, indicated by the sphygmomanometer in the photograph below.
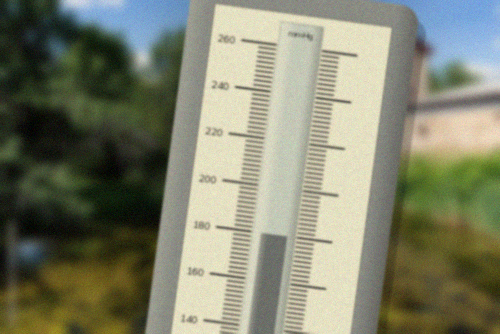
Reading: 180 mmHg
